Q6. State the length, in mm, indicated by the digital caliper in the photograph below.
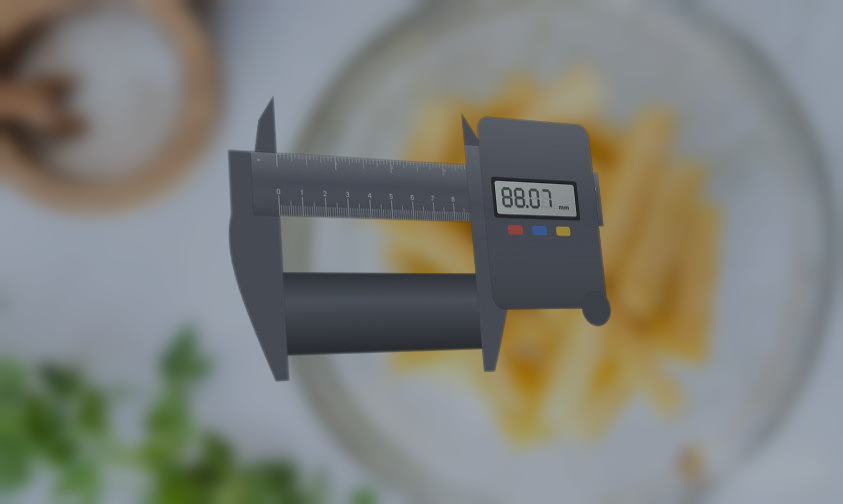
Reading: 88.07 mm
